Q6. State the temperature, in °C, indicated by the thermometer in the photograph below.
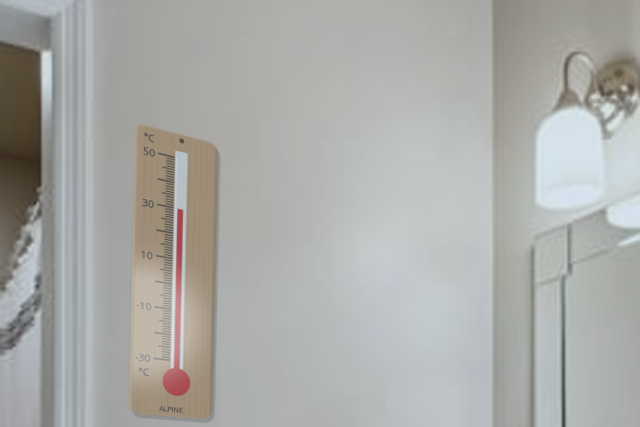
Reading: 30 °C
